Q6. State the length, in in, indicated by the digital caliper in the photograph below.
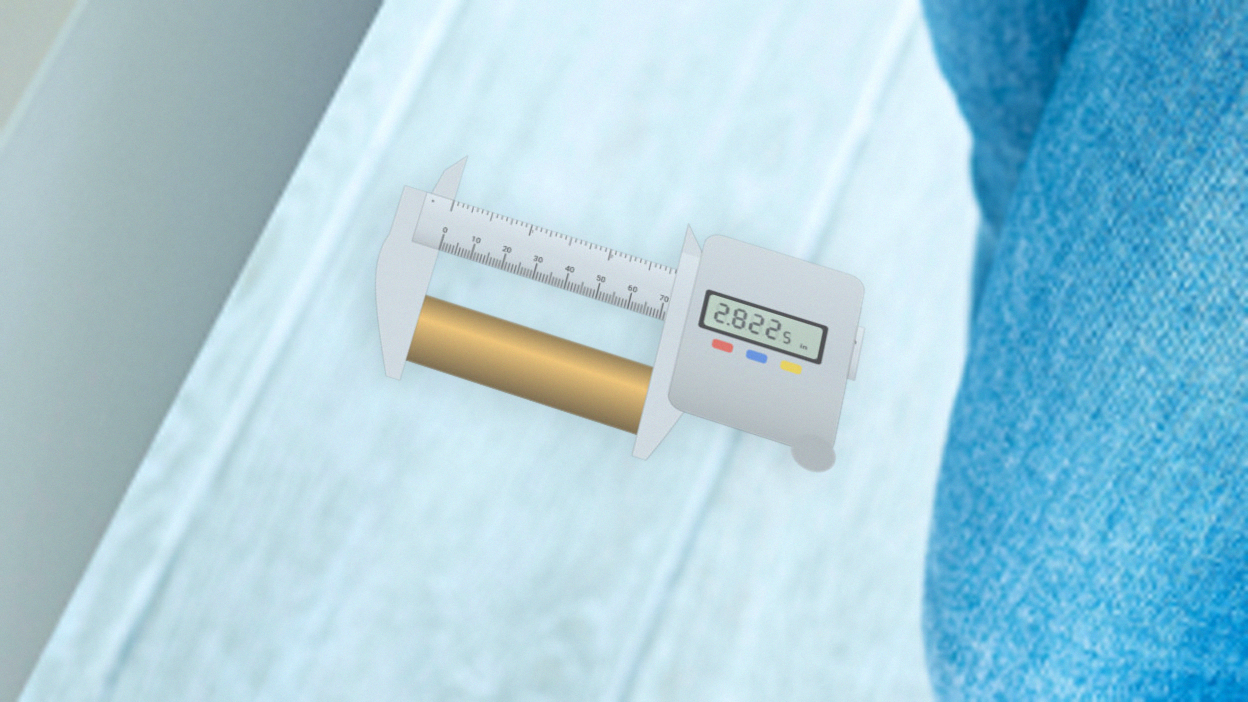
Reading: 2.8225 in
